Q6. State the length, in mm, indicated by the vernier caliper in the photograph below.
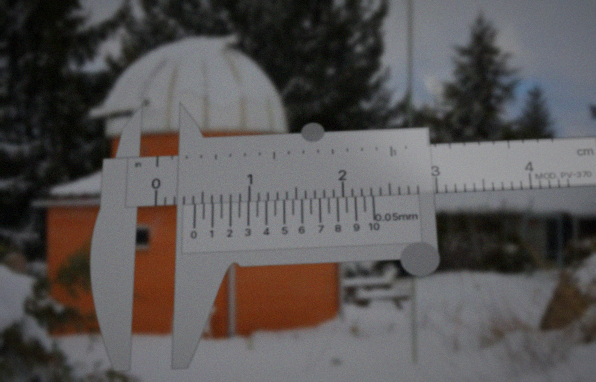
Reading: 4.2 mm
